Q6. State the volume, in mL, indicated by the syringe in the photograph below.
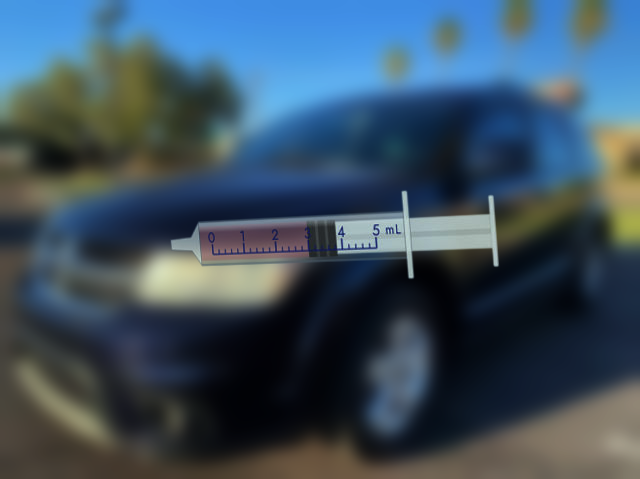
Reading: 3 mL
